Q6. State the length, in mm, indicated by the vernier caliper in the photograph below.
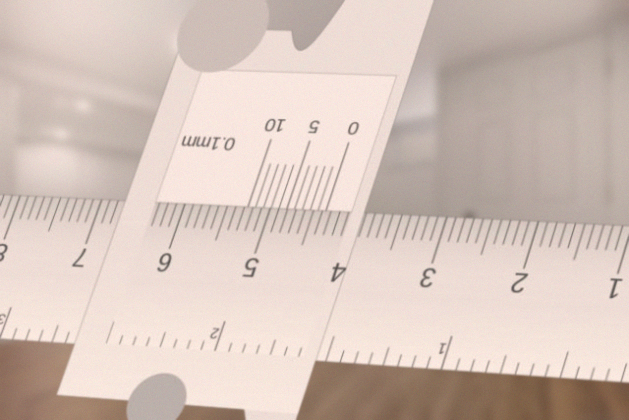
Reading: 43.6 mm
